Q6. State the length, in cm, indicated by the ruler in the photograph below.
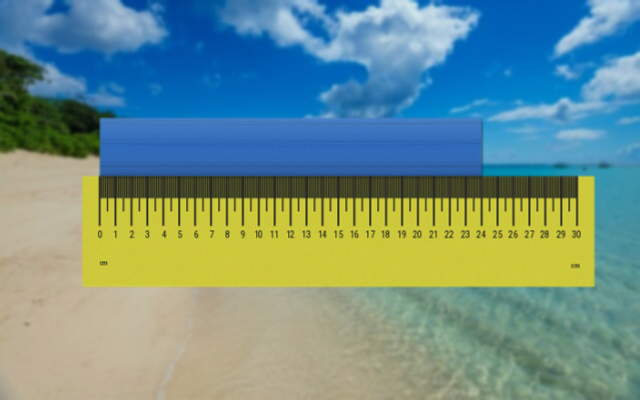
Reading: 24 cm
